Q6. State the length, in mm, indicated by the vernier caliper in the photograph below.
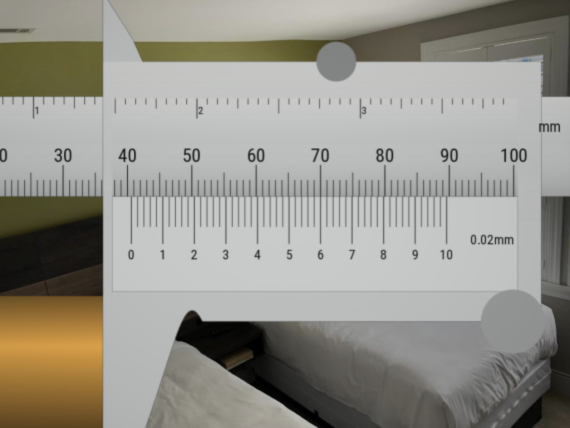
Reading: 40.6 mm
